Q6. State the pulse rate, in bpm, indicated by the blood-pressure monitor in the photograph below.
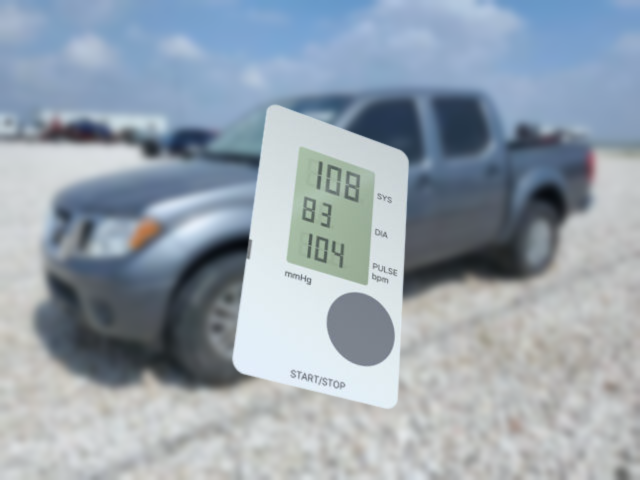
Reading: 104 bpm
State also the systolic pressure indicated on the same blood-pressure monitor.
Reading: 108 mmHg
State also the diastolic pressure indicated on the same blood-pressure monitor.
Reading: 83 mmHg
